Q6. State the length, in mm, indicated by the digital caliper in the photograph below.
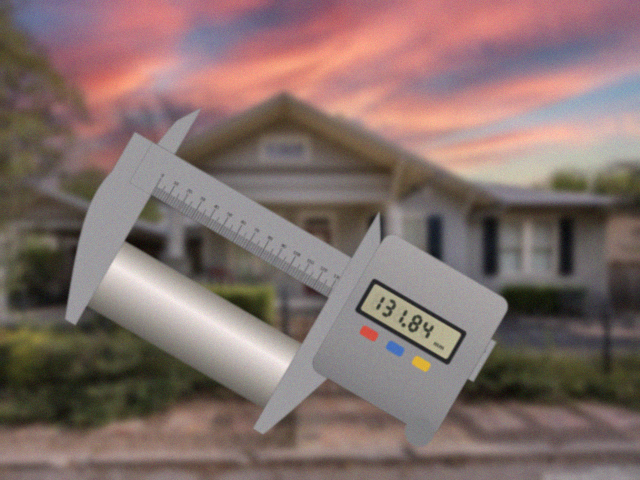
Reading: 131.84 mm
